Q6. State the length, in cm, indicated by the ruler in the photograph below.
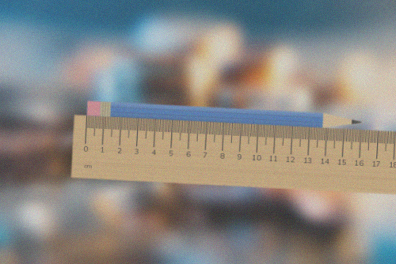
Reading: 16 cm
